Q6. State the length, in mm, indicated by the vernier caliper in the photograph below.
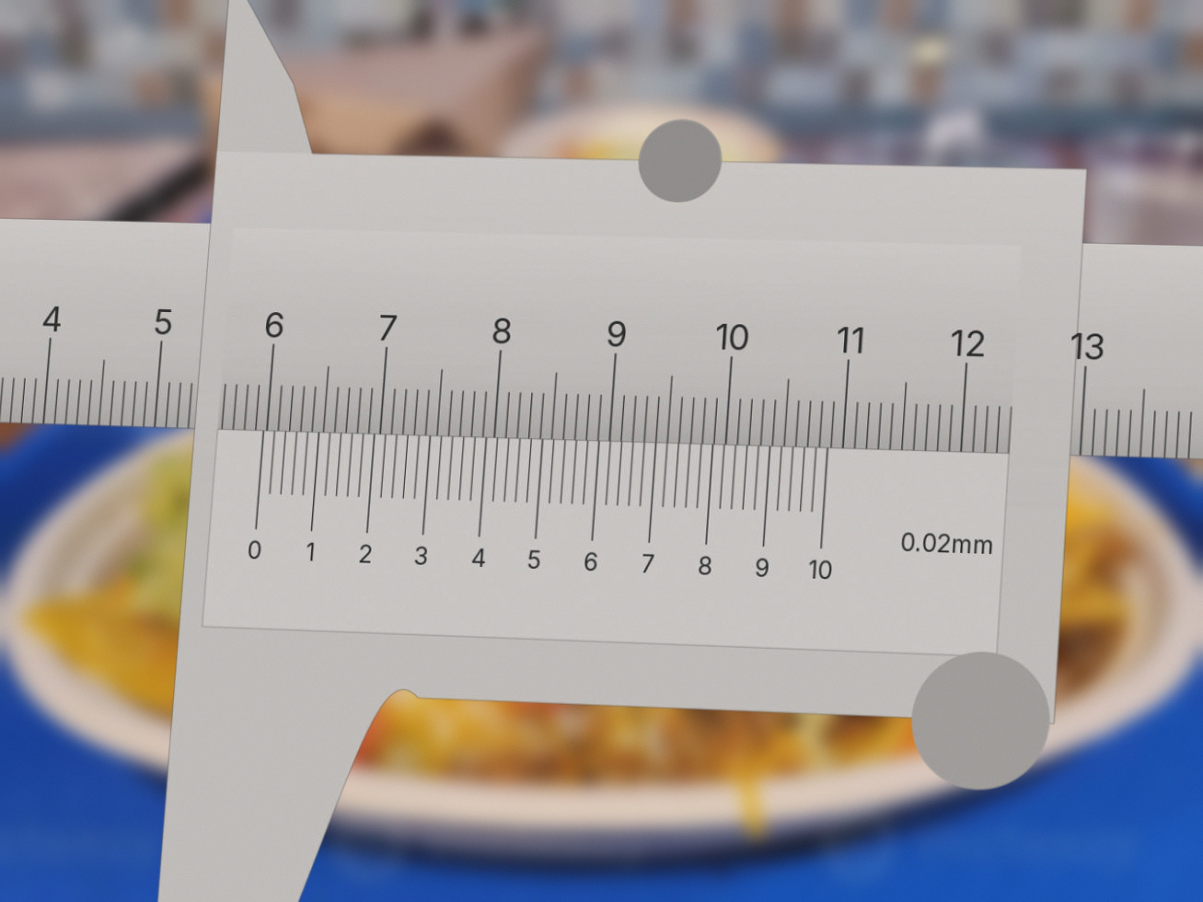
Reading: 59.7 mm
